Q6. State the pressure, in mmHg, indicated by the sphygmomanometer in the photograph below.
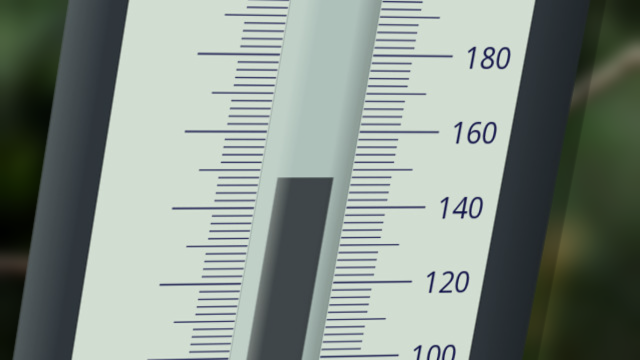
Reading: 148 mmHg
